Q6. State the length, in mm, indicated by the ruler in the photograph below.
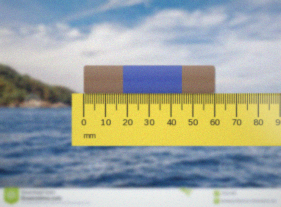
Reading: 60 mm
